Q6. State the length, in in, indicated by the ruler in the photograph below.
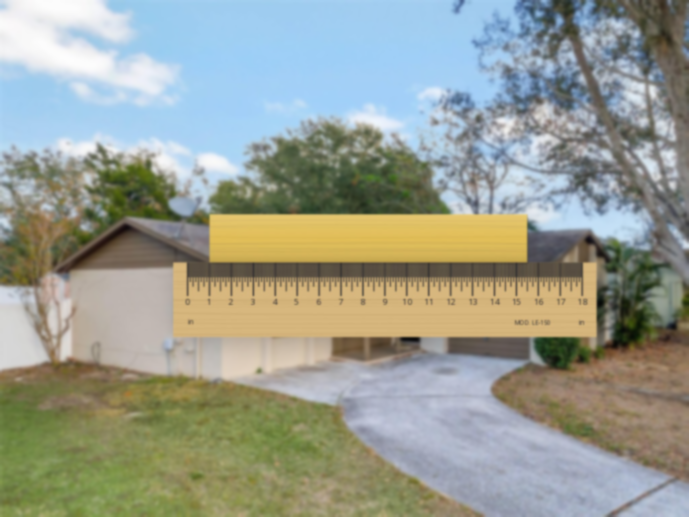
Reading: 14.5 in
